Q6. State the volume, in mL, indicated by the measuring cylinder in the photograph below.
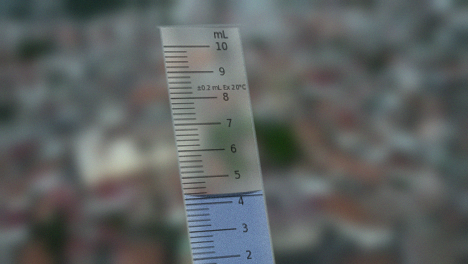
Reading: 4.2 mL
